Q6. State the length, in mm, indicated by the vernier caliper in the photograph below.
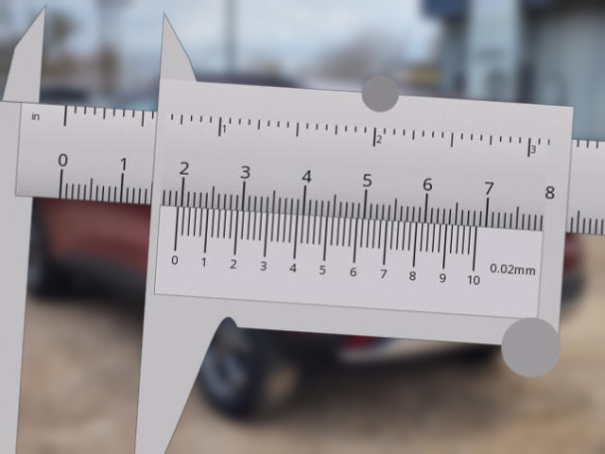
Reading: 19.4 mm
